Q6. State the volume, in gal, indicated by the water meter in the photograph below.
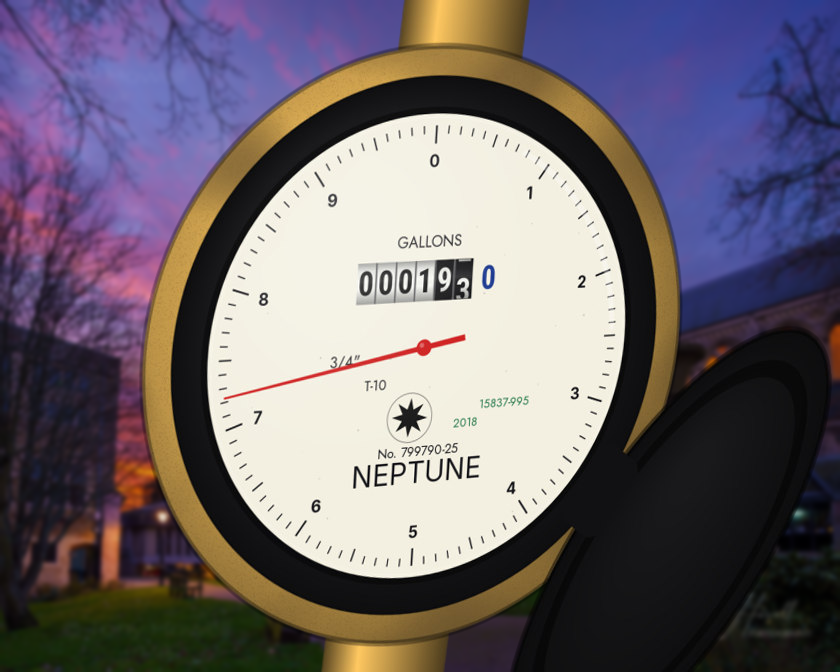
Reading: 1927.2 gal
